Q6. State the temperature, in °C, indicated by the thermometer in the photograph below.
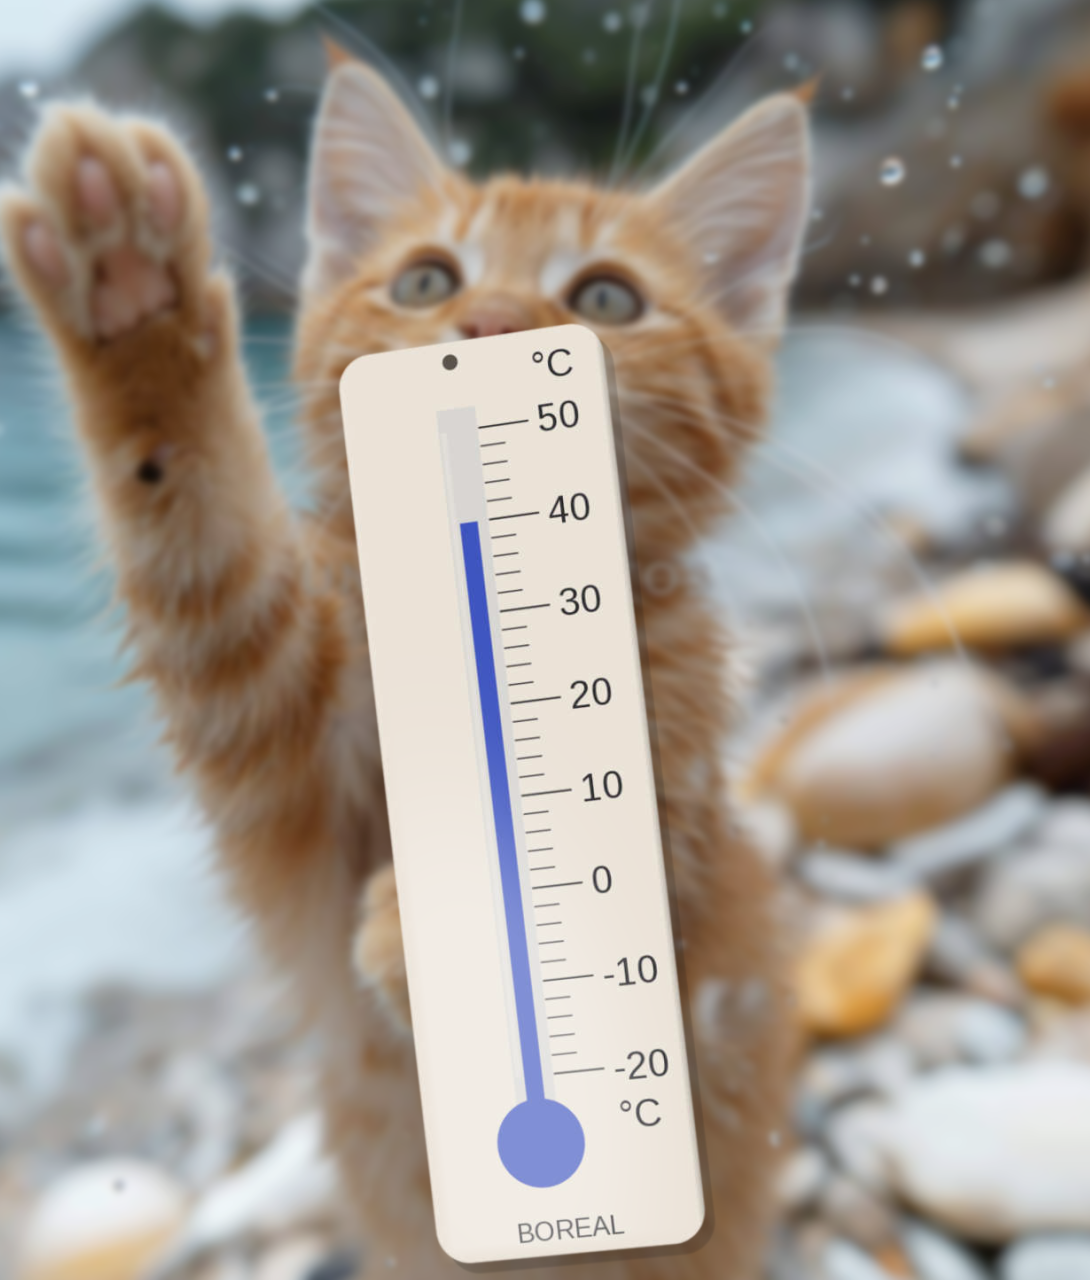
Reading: 40 °C
